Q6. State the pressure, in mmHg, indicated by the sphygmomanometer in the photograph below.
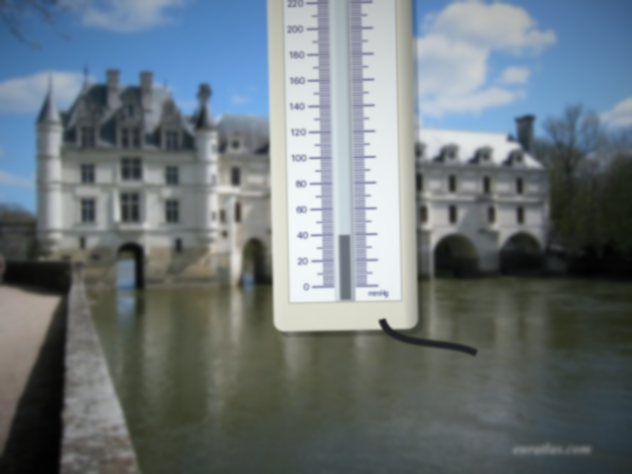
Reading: 40 mmHg
